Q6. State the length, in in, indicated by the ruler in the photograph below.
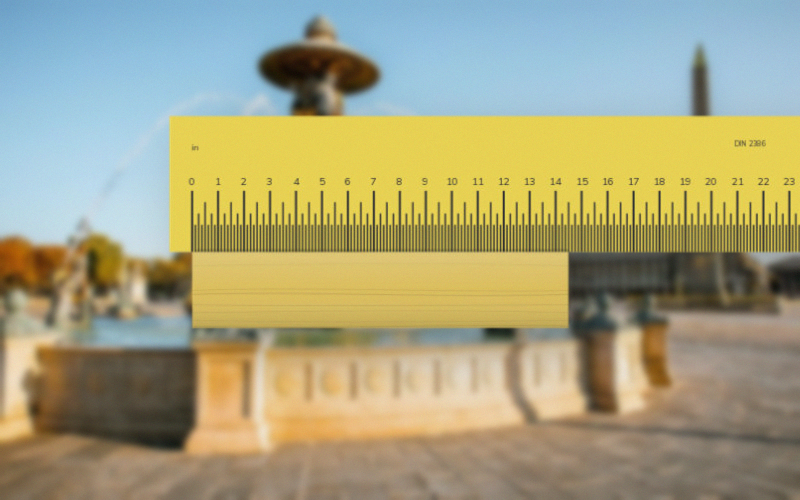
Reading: 14.5 in
